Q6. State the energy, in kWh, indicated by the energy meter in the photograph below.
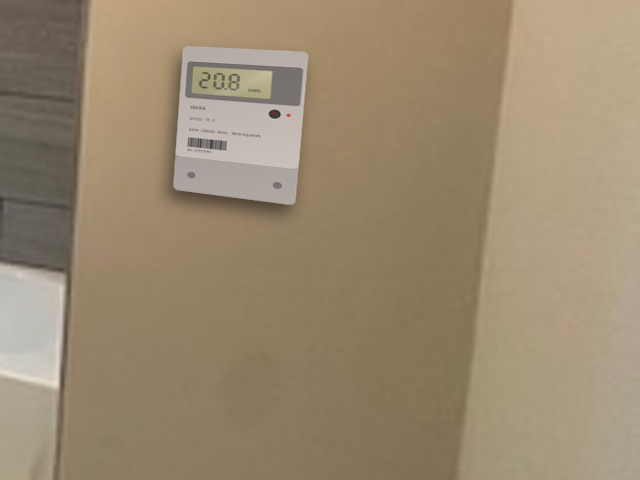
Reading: 20.8 kWh
